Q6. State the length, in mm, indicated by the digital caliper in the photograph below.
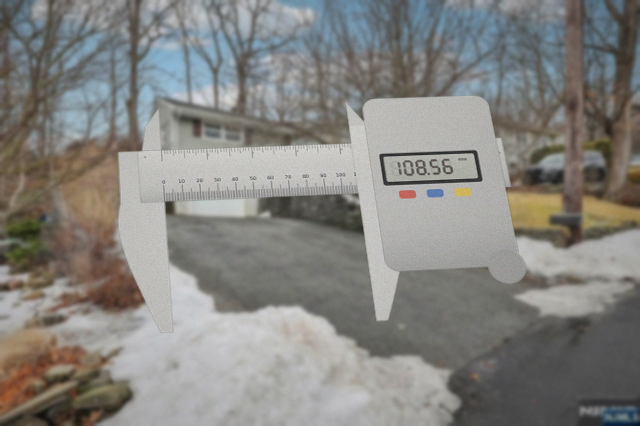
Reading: 108.56 mm
